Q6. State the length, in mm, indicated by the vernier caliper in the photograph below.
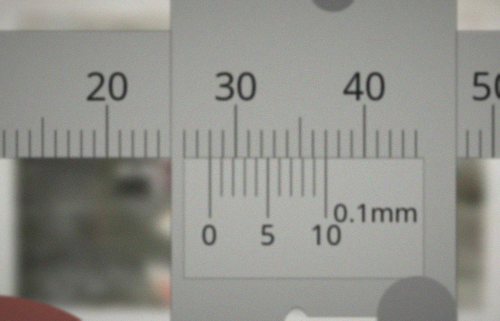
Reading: 28.0 mm
